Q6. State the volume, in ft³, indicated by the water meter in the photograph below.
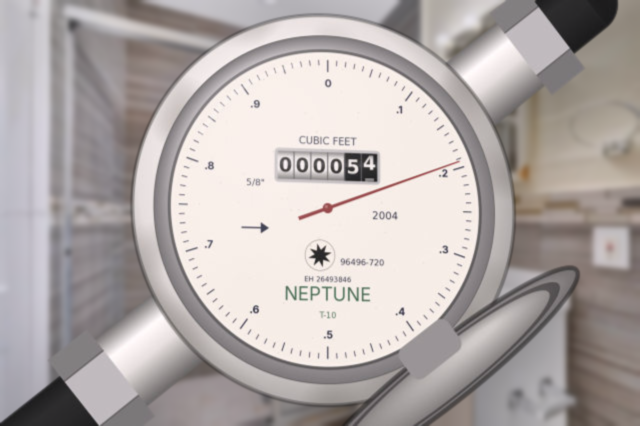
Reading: 54.19 ft³
